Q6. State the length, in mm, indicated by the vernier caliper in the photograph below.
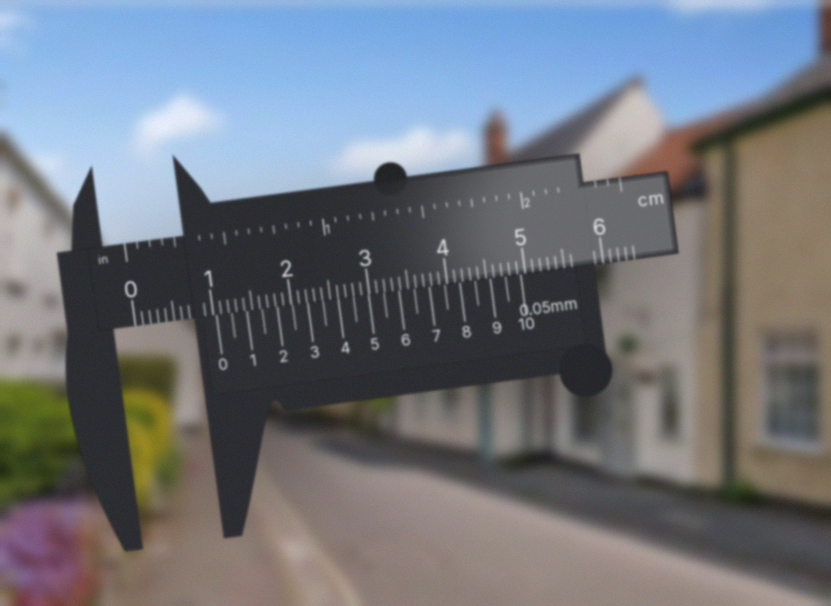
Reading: 10.4 mm
